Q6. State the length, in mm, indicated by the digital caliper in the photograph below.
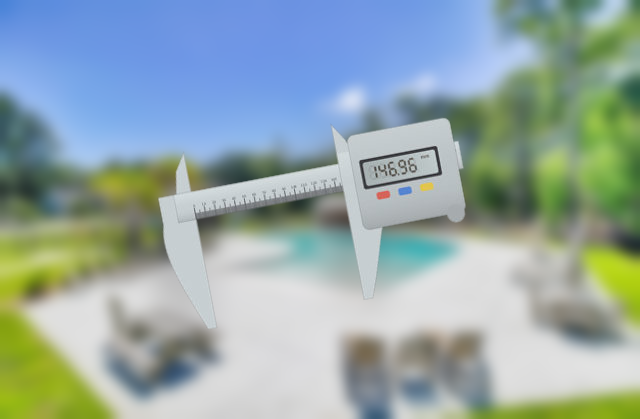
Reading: 146.96 mm
